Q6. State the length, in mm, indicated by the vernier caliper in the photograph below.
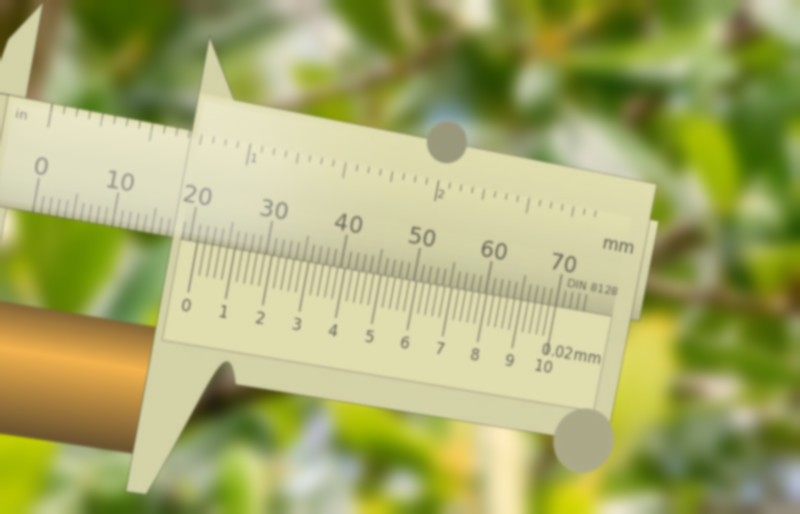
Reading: 21.0 mm
